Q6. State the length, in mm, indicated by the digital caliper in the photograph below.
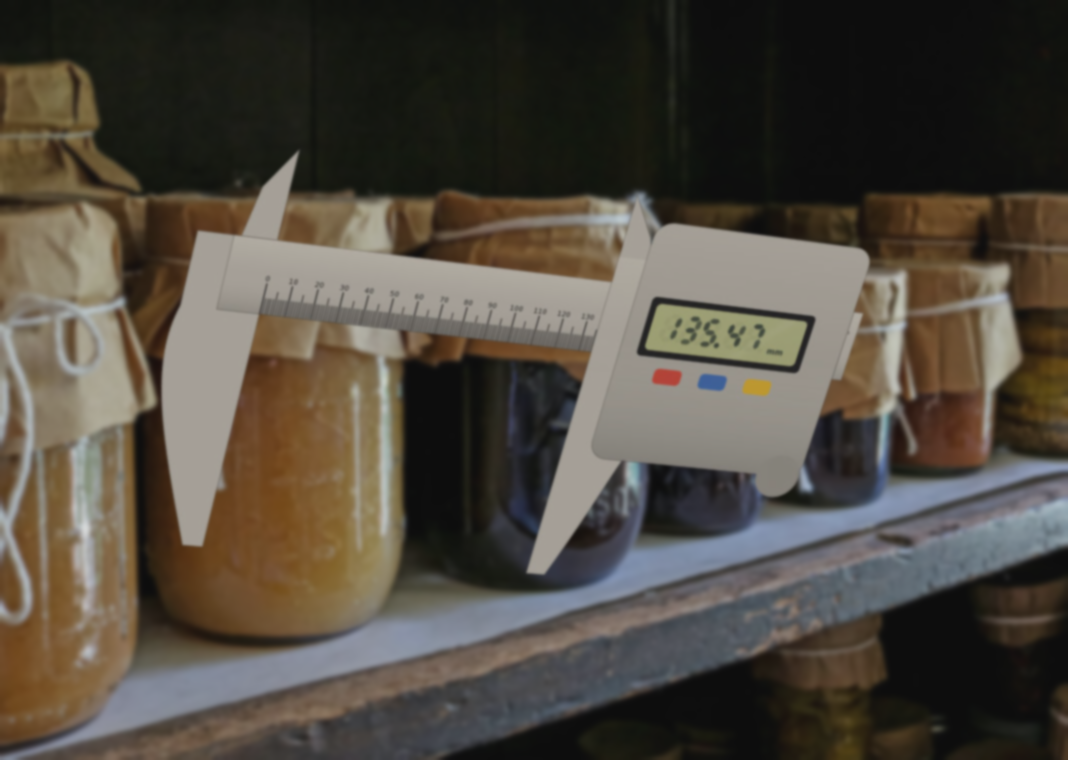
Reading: 135.47 mm
